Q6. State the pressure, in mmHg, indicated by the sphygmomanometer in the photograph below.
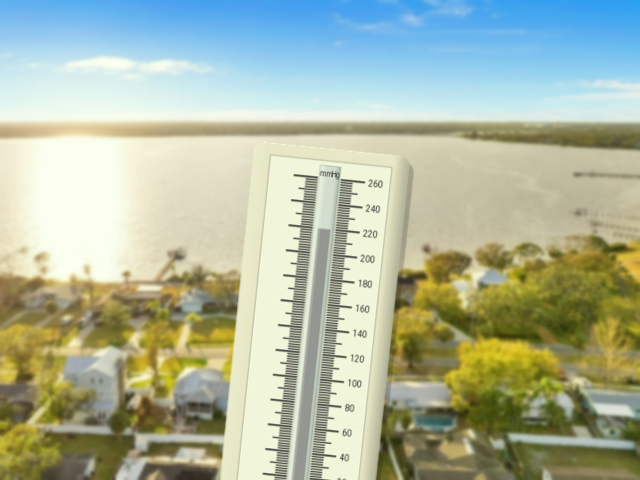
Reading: 220 mmHg
